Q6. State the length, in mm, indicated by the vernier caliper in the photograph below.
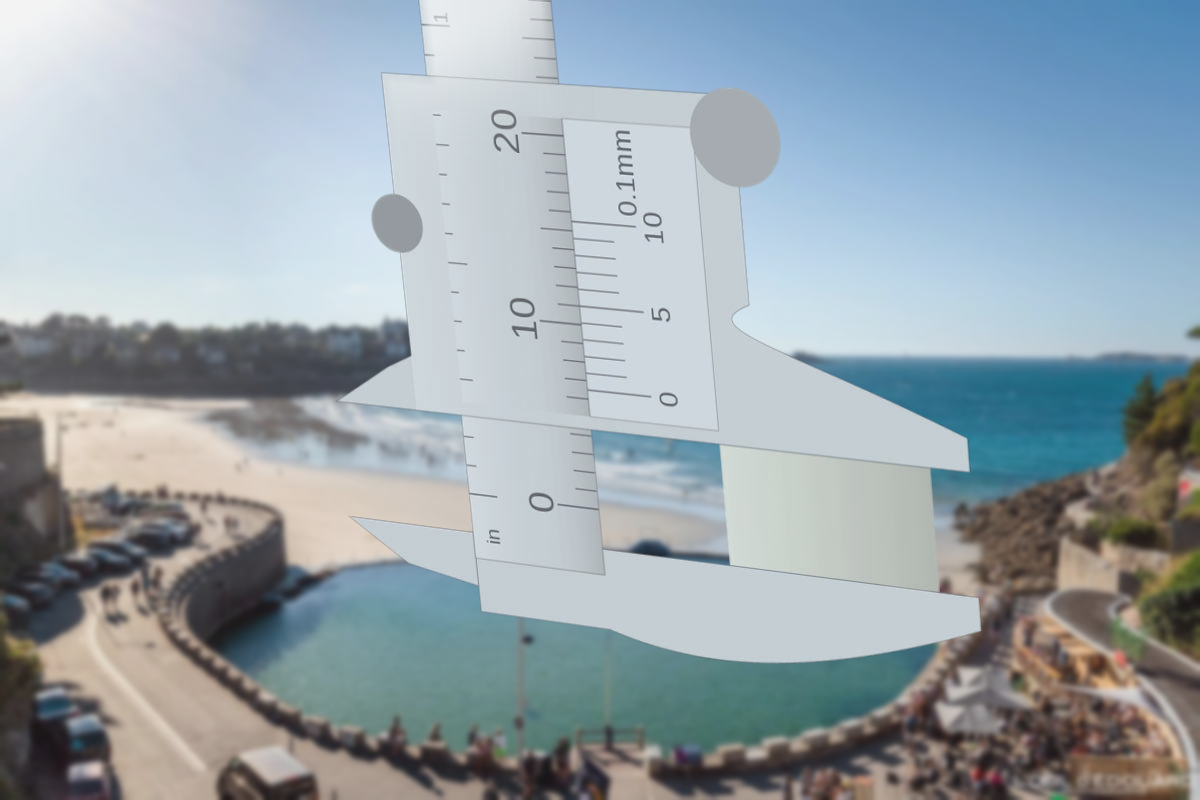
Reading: 6.5 mm
